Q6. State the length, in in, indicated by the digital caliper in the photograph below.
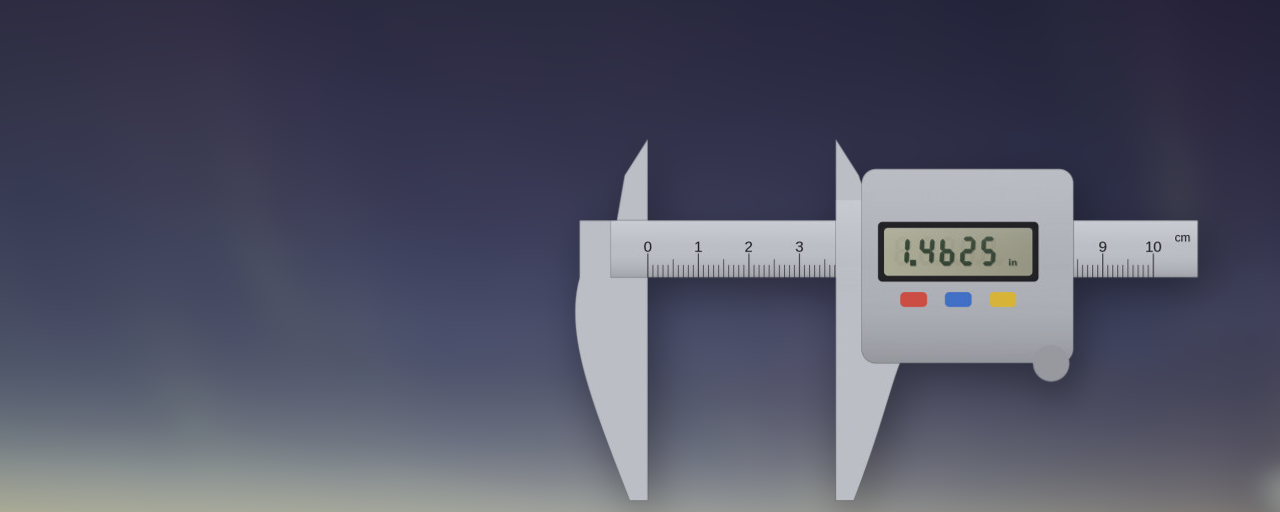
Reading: 1.4625 in
